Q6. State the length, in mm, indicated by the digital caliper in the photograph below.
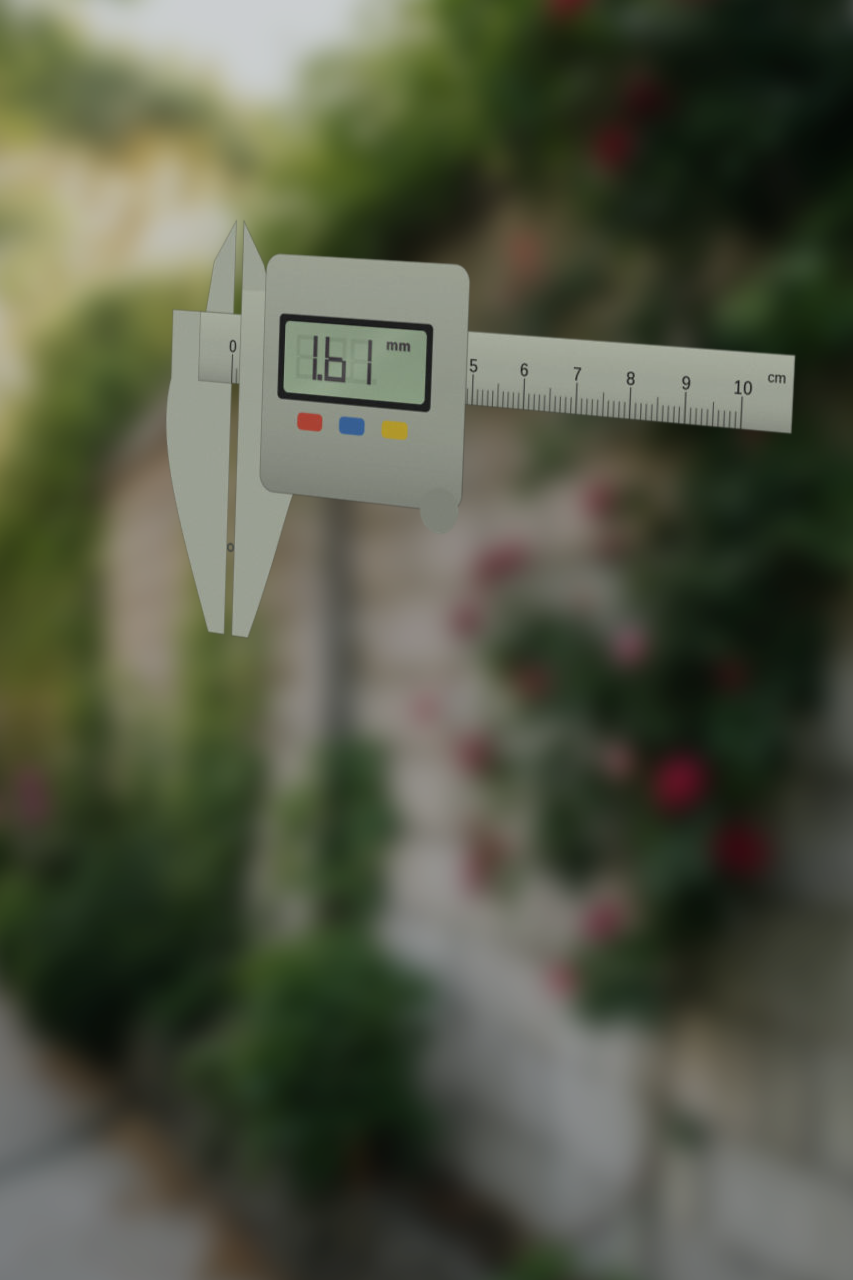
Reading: 1.61 mm
